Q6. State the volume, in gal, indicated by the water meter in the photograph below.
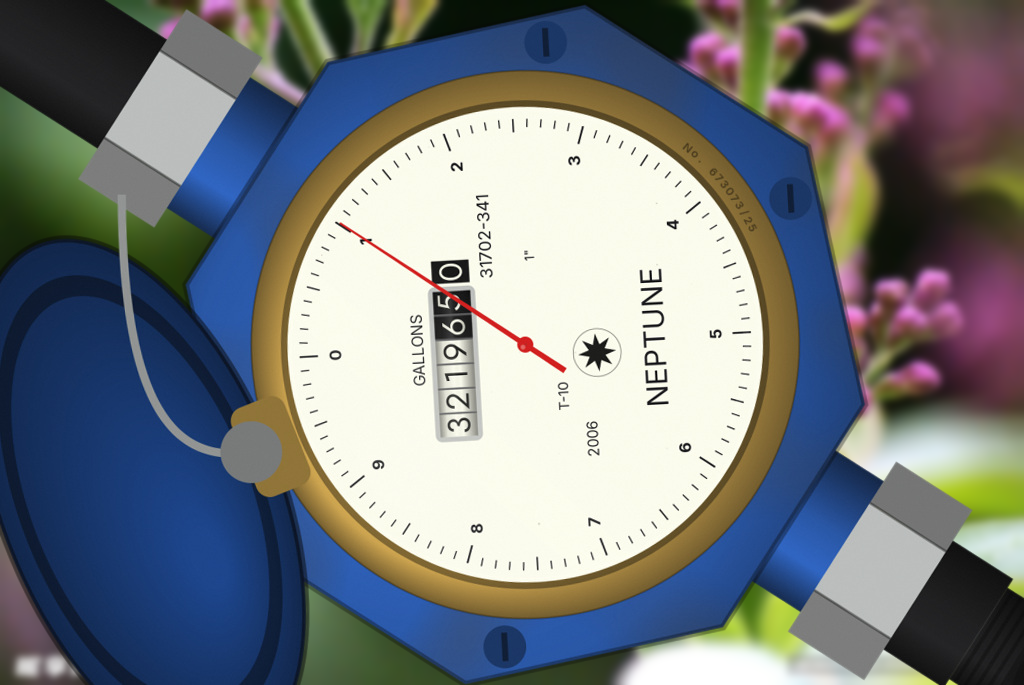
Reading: 3219651.0 gal
